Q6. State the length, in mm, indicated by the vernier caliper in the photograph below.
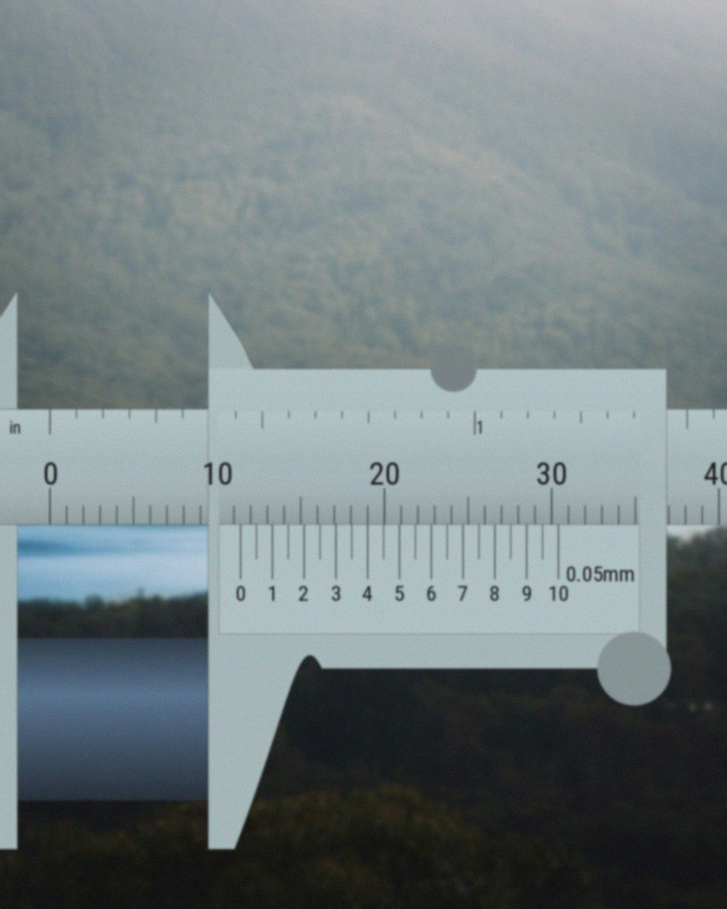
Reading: 11.4 mm
